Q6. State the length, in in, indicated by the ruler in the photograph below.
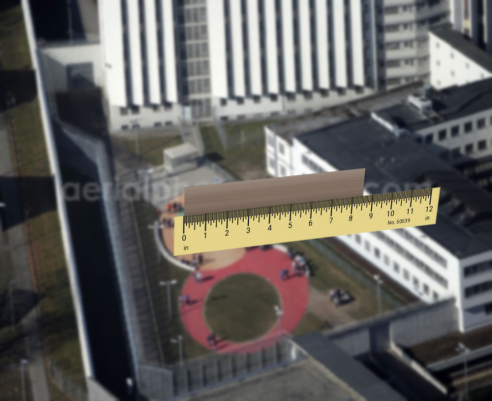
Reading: 8.5 in
